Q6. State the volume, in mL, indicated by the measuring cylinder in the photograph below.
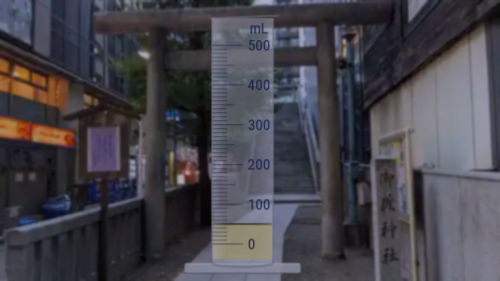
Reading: 50 mL
